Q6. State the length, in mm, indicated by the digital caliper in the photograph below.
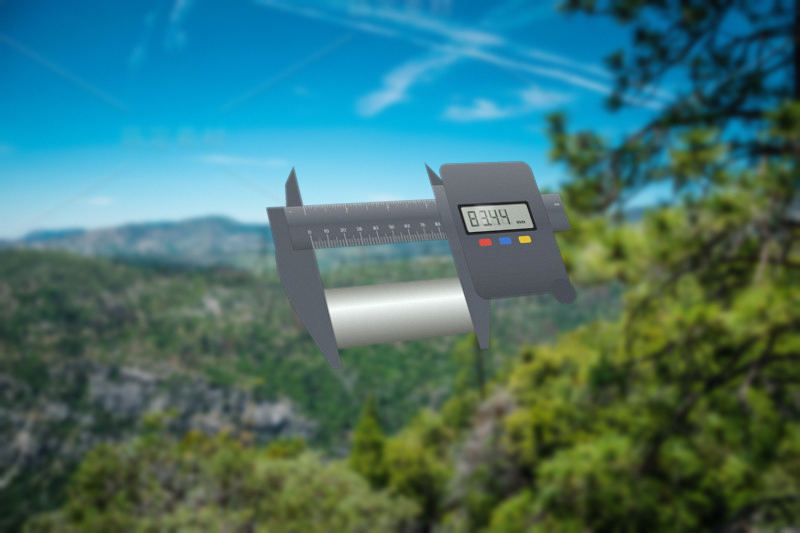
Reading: 83.44 mm
